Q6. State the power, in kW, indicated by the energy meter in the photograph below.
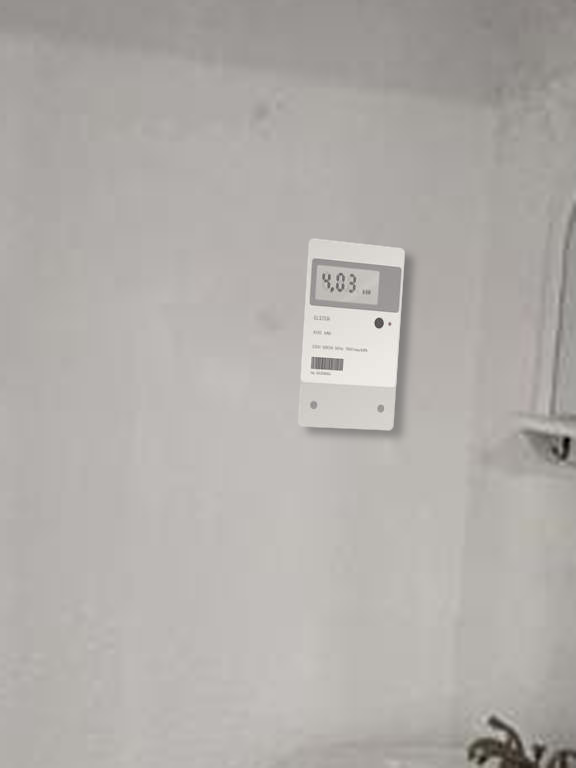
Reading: 4.03 kW
